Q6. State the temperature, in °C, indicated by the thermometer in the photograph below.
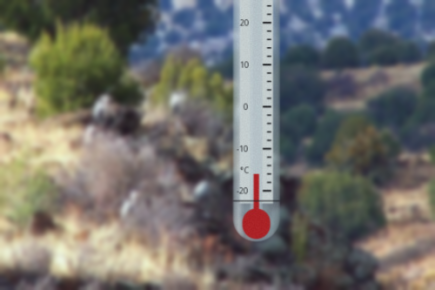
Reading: -16 °C
